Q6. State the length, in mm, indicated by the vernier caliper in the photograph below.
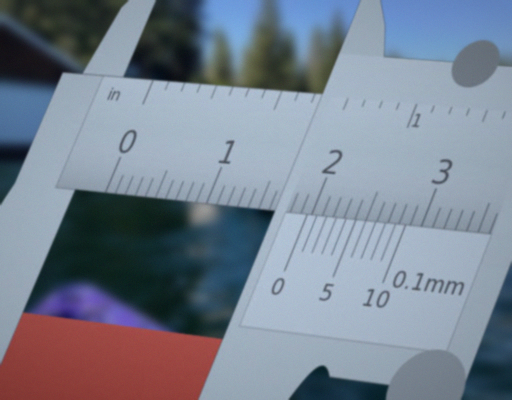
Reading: 19.6 mm
